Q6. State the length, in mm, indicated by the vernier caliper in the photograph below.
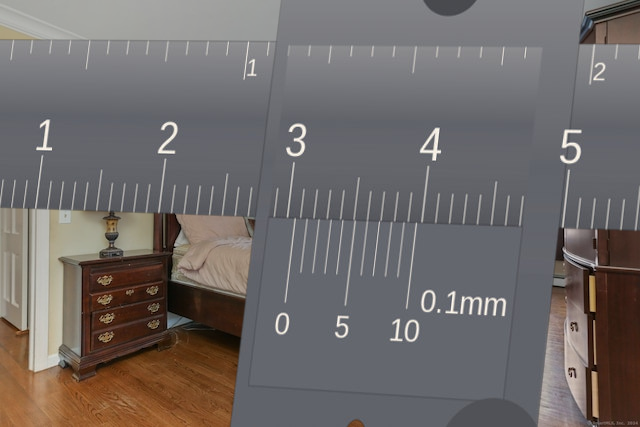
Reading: 30.6 mm
